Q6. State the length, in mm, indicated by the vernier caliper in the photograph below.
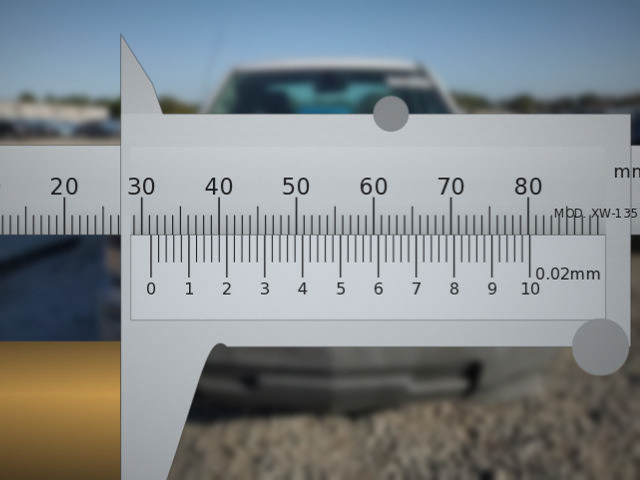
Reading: 31.2 mm
